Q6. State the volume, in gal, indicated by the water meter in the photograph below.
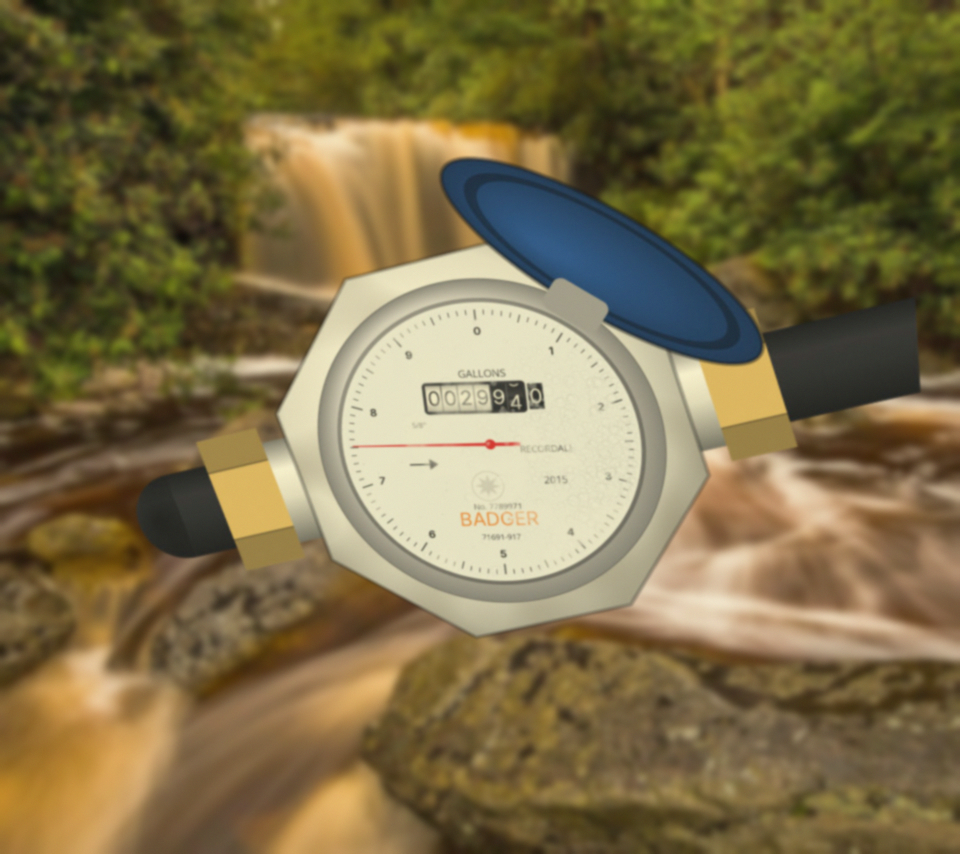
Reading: 29937.5 gal
